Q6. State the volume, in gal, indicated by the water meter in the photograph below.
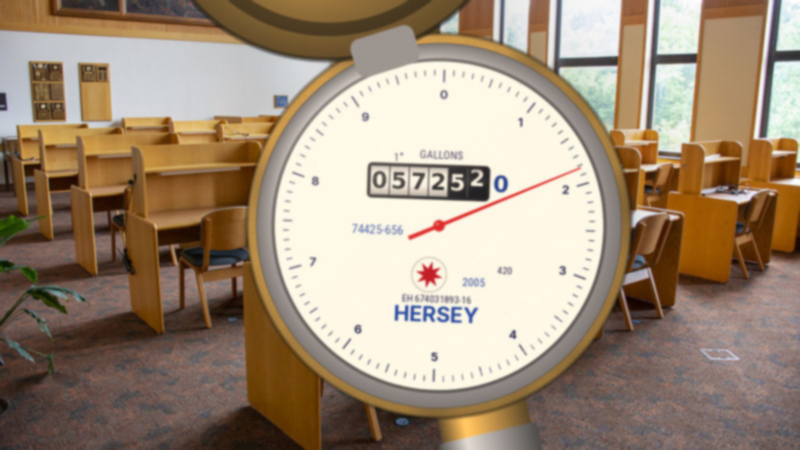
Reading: 572521.8 gal
